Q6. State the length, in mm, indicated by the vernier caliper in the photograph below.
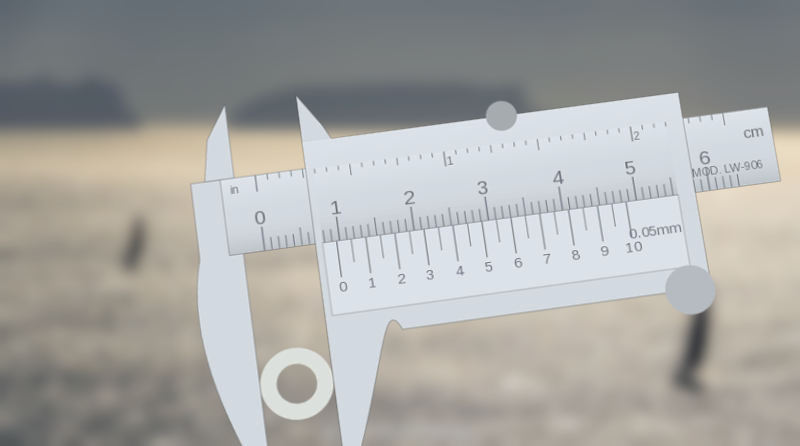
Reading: 9.6 mm
